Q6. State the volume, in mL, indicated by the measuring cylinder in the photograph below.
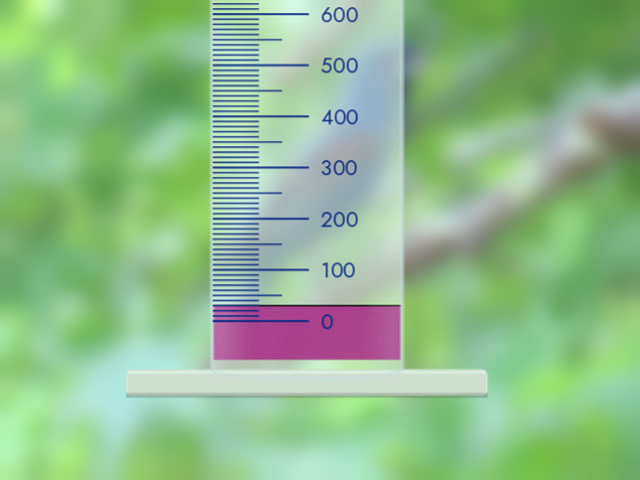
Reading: 30 mL
